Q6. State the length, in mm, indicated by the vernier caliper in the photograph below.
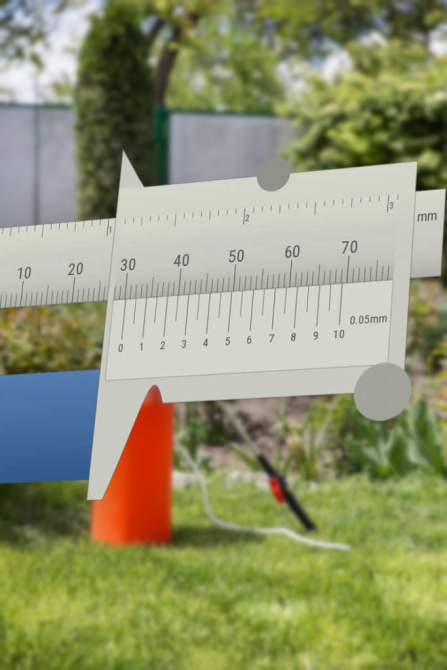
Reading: 30.2 mm
